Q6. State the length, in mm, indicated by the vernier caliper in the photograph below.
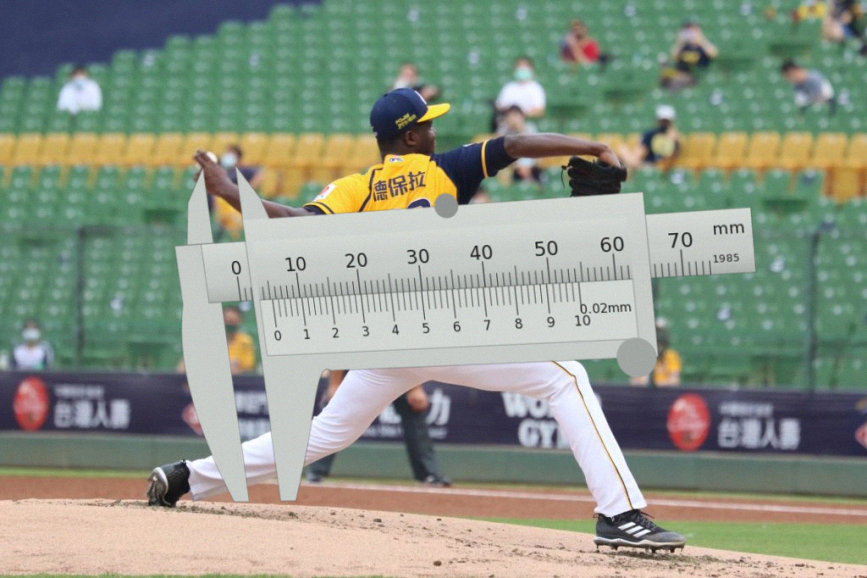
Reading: 5.4 mm
